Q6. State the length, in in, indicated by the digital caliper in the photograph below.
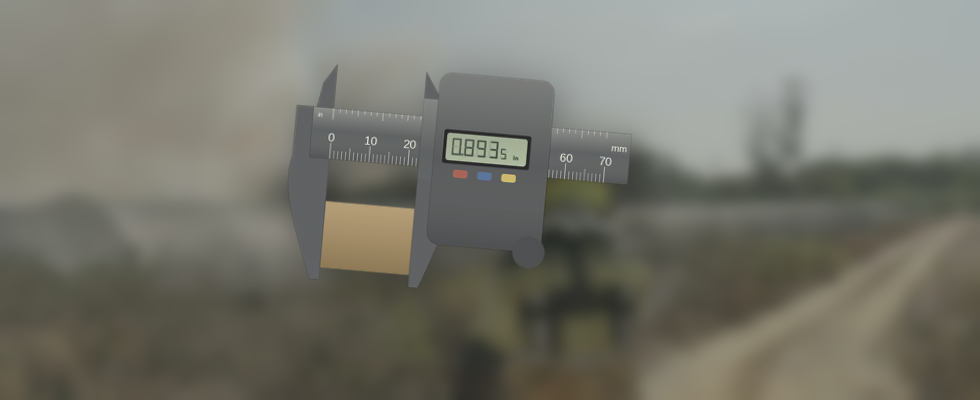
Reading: 0.8935 in
